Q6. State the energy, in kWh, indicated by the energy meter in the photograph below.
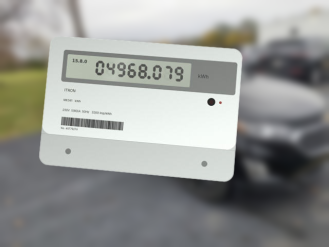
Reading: 4968.079 kWh
